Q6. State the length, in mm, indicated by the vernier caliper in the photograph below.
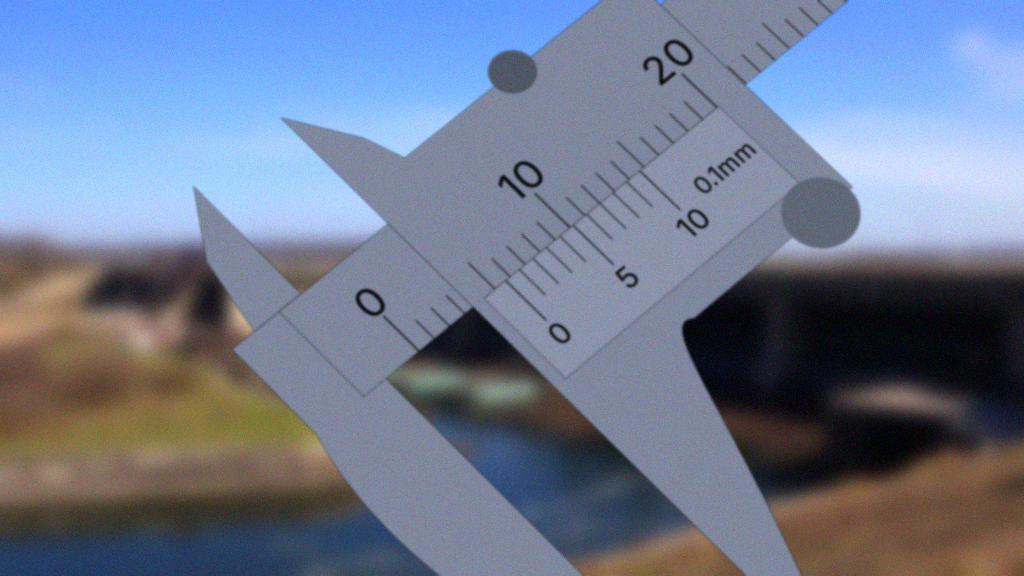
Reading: 5.7 mm
